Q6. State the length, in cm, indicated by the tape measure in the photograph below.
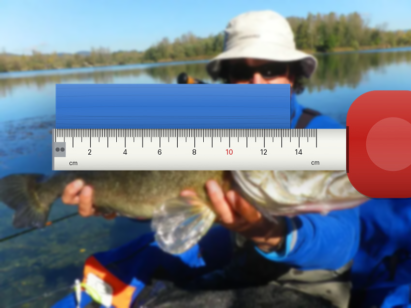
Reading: 13.5 cm
